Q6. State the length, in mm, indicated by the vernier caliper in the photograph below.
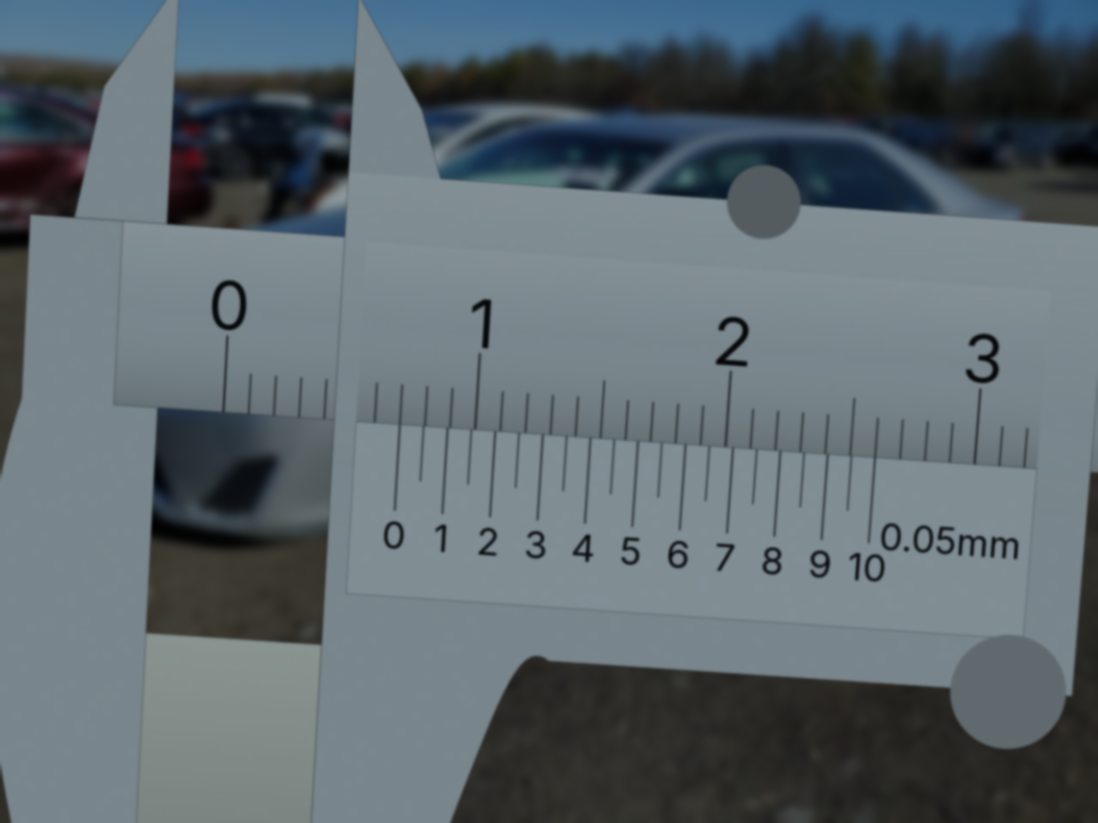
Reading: 7.0 mm
